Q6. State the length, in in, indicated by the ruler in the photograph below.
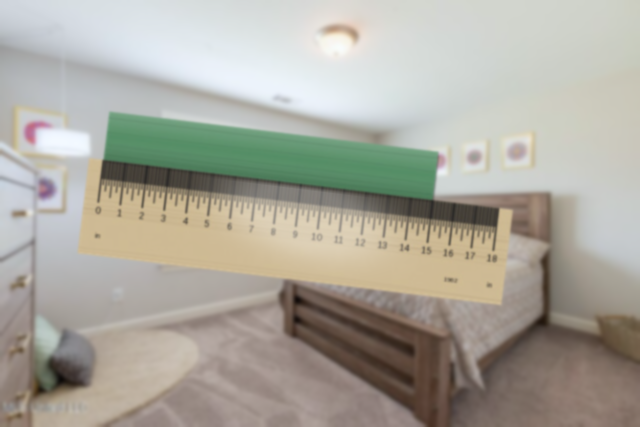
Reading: 15 in
